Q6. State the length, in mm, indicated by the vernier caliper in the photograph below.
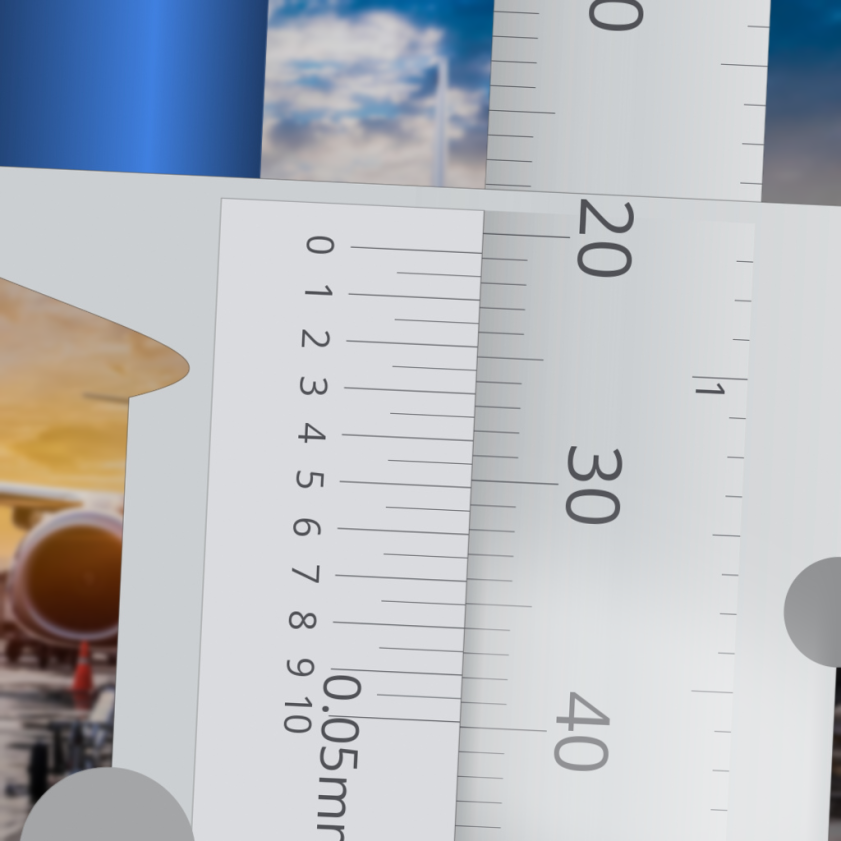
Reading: 20.80 mm
